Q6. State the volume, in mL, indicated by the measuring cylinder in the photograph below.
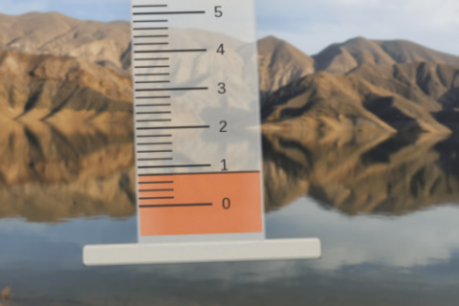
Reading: 0.8 mL
